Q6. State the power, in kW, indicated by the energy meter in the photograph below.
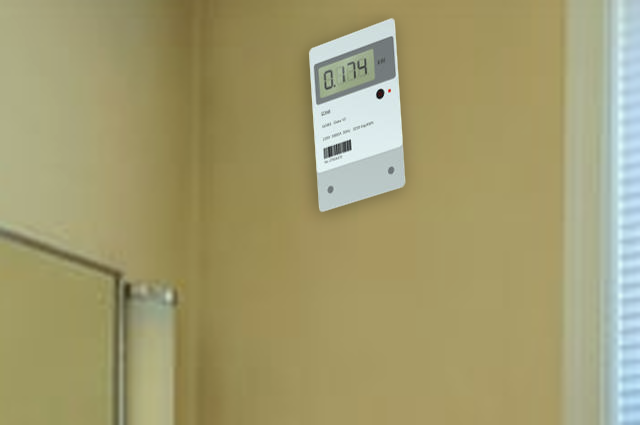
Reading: 0.174 kW
